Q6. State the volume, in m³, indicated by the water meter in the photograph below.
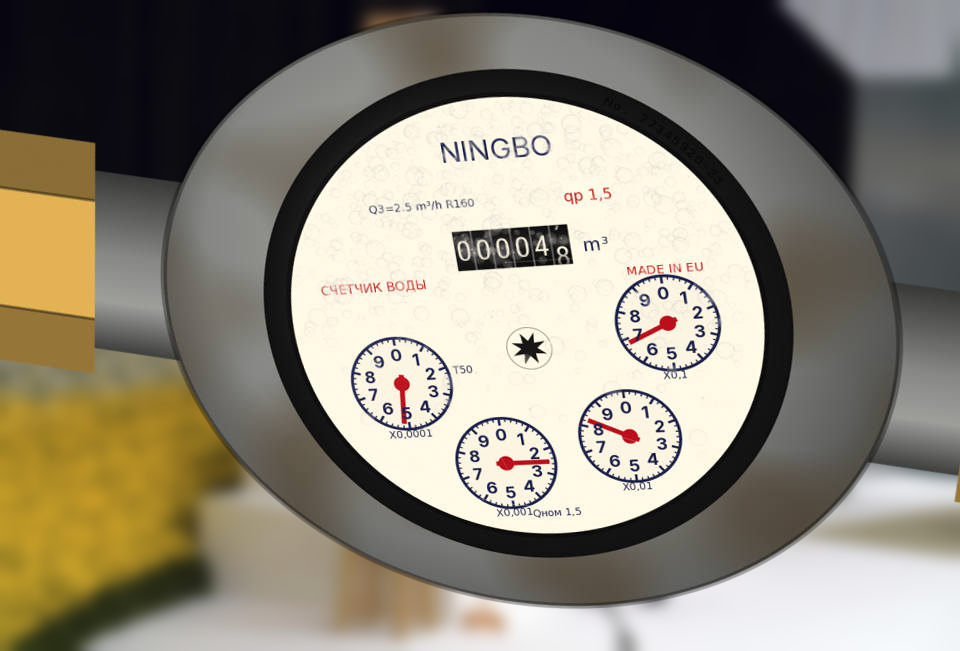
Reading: 47.6825 m³
